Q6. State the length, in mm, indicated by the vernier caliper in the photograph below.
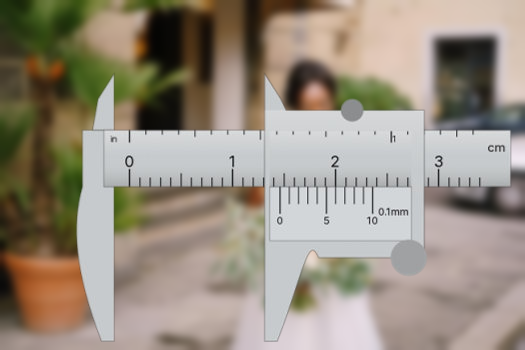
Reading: 14.6 mm
